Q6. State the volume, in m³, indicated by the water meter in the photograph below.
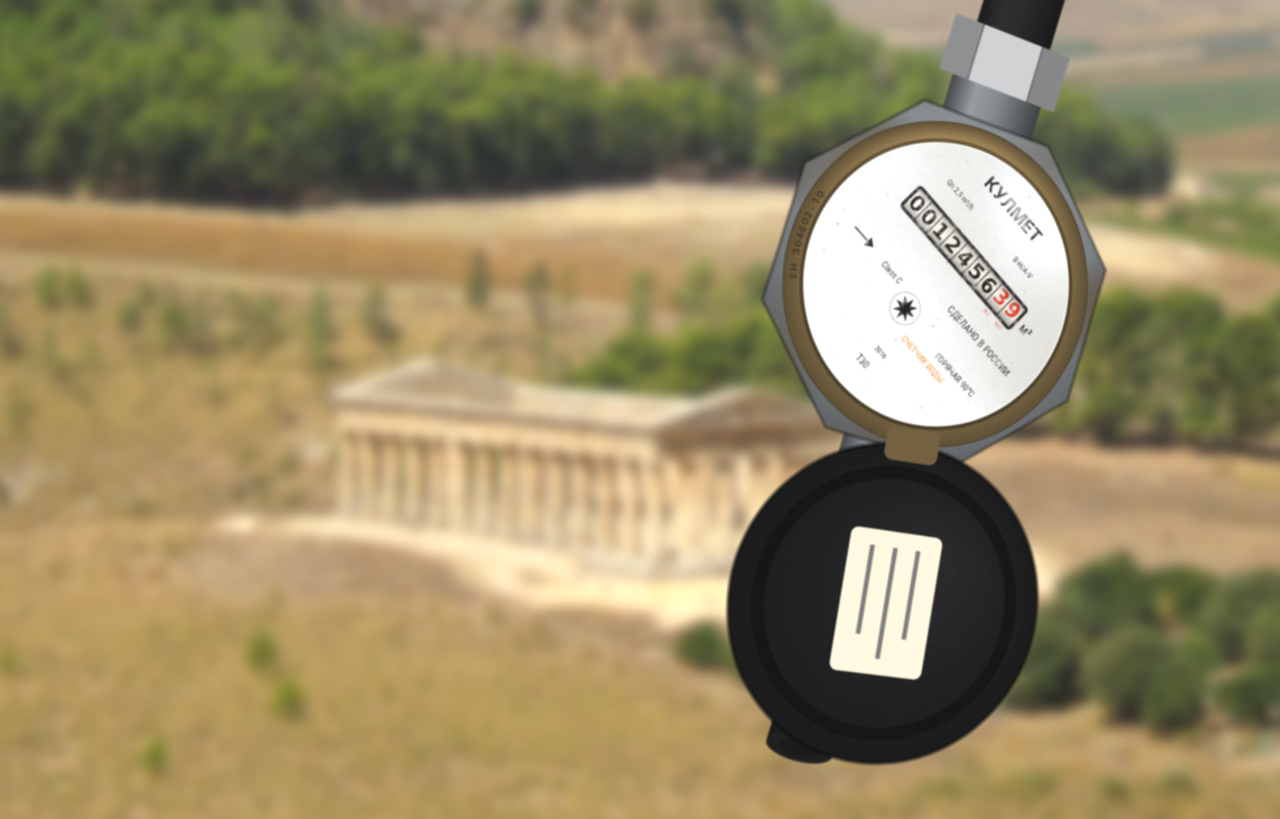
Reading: 12456.39 m³
